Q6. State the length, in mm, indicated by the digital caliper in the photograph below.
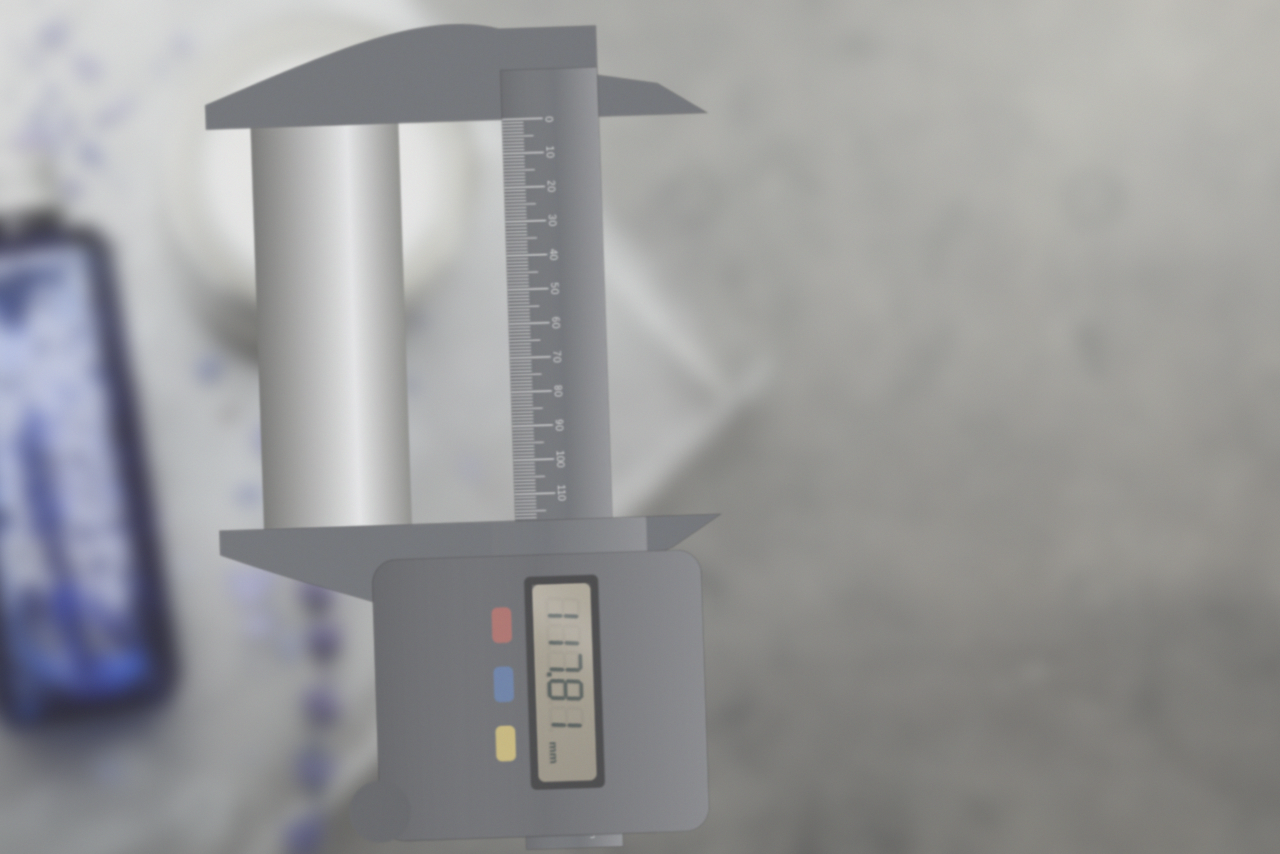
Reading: 117.81 mm
